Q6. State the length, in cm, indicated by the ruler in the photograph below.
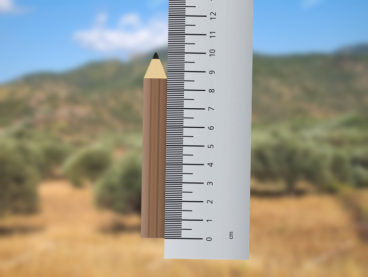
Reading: 10 cm
